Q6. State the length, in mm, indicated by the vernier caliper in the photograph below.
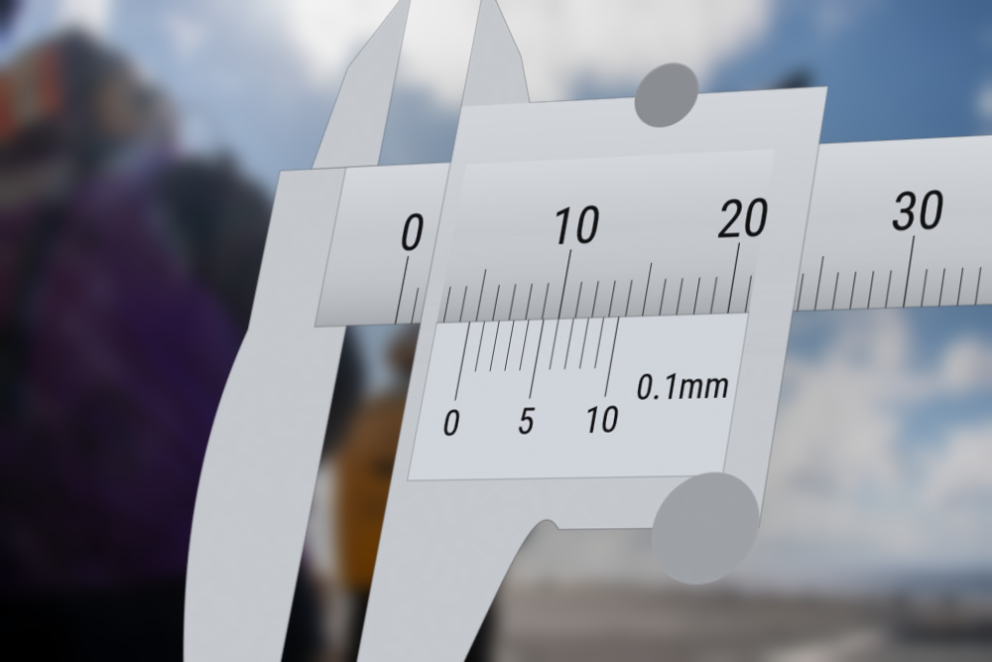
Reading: 4.6 mm
